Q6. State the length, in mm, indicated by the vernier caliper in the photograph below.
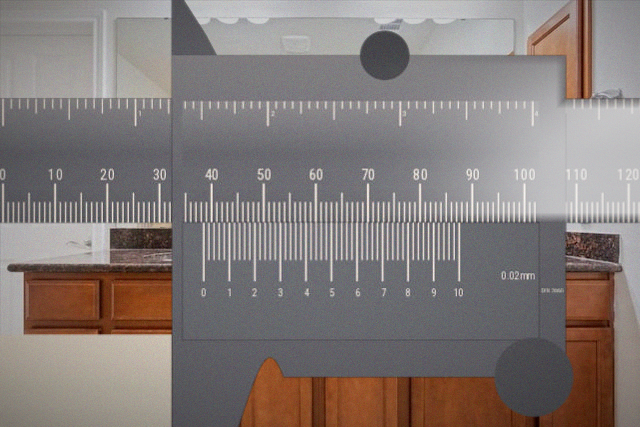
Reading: 38.5 mm
